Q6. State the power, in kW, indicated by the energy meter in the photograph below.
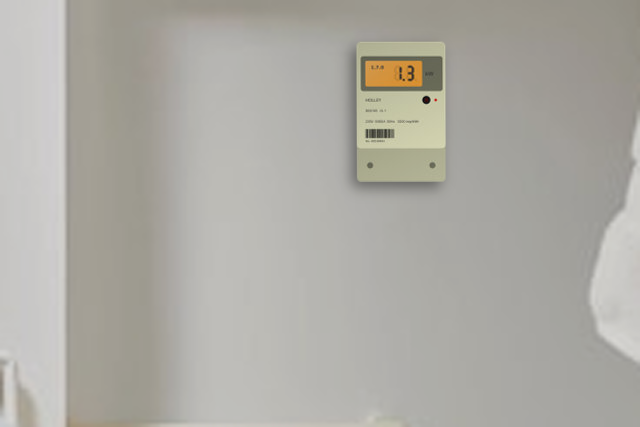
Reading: 1.3 kW
